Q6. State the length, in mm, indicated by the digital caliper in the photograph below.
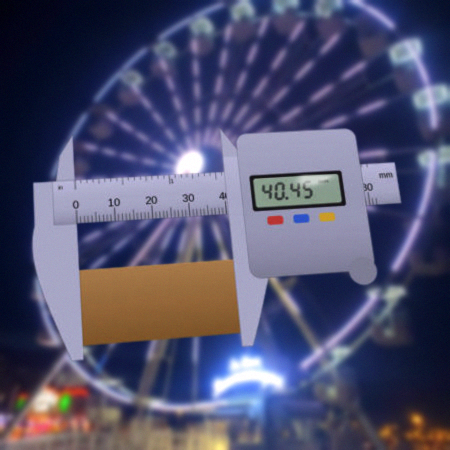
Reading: 40.45 mm
